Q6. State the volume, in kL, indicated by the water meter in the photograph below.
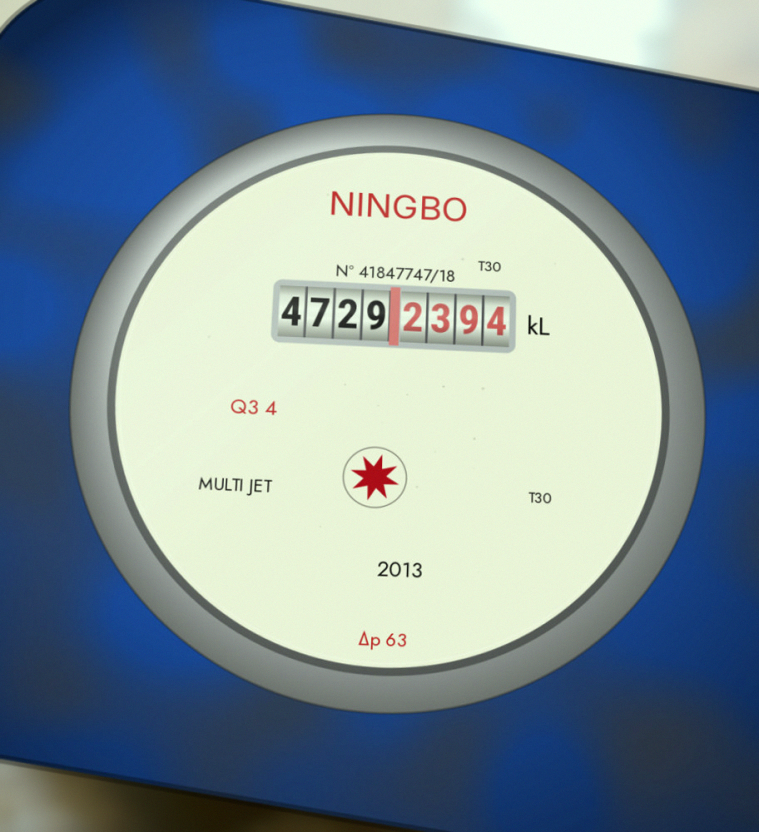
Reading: 4729.2394 kL
